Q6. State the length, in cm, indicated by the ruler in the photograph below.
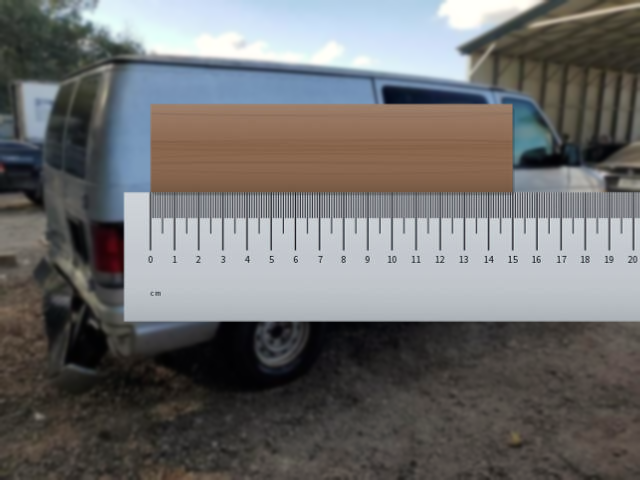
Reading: 15 cm
